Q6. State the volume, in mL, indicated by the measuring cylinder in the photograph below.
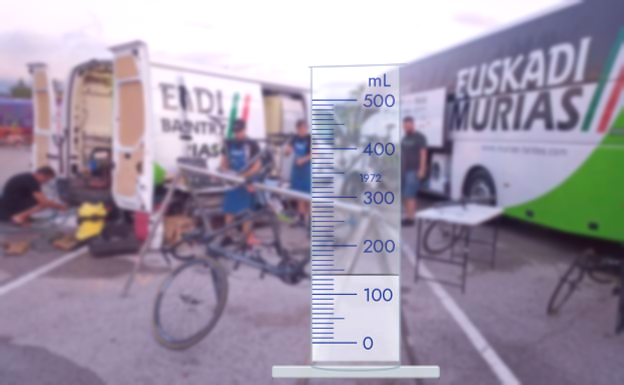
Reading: 140 mL
